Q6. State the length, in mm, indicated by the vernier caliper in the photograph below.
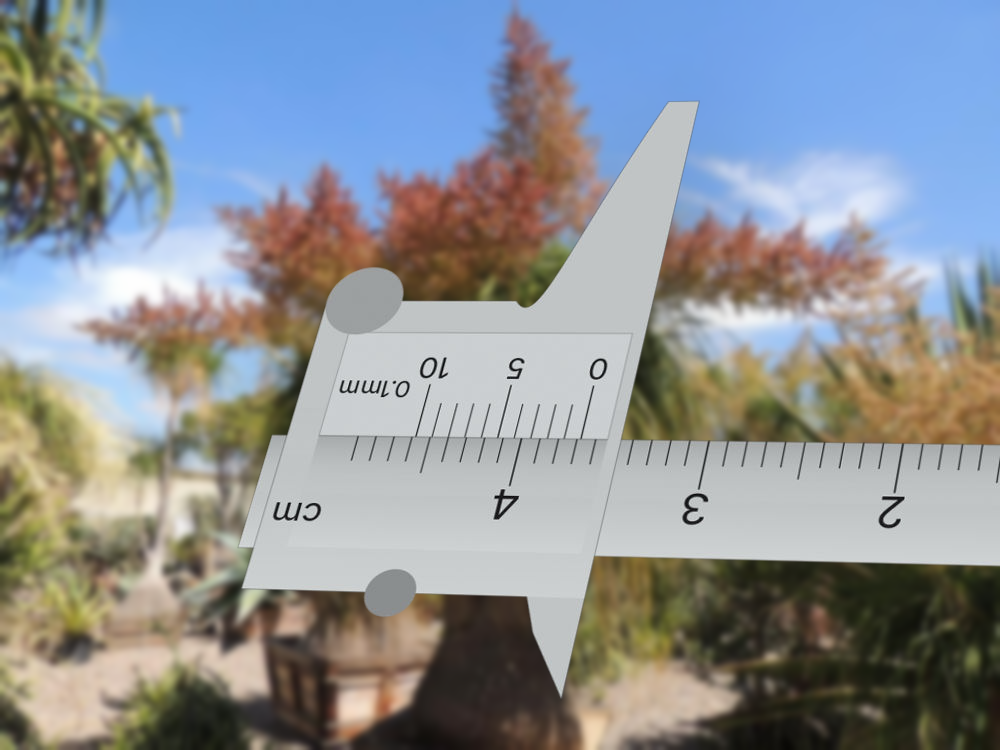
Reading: 36.8 mm
